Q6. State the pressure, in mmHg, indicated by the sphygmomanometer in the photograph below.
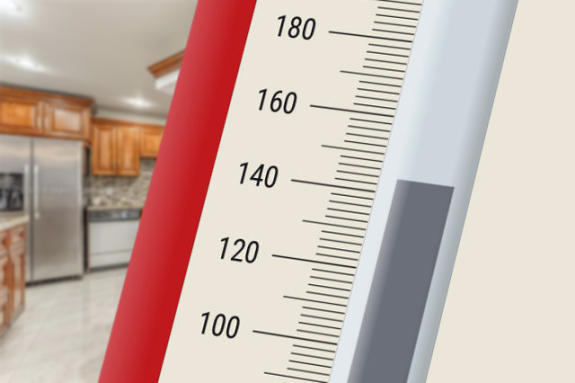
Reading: 144 mmHg
